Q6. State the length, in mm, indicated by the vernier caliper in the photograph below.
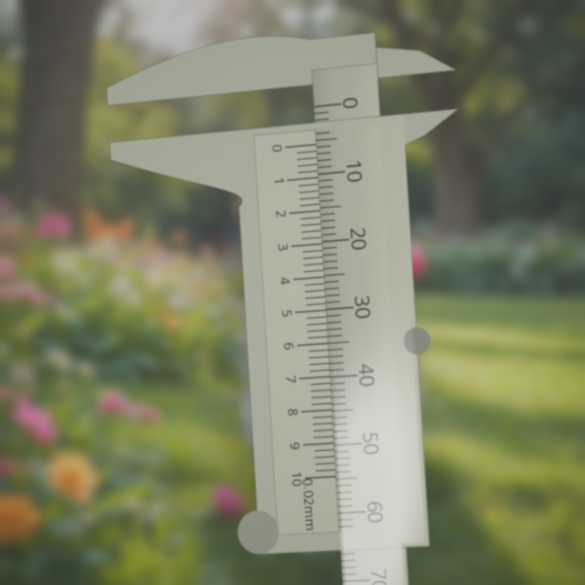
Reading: 5.6 mm
